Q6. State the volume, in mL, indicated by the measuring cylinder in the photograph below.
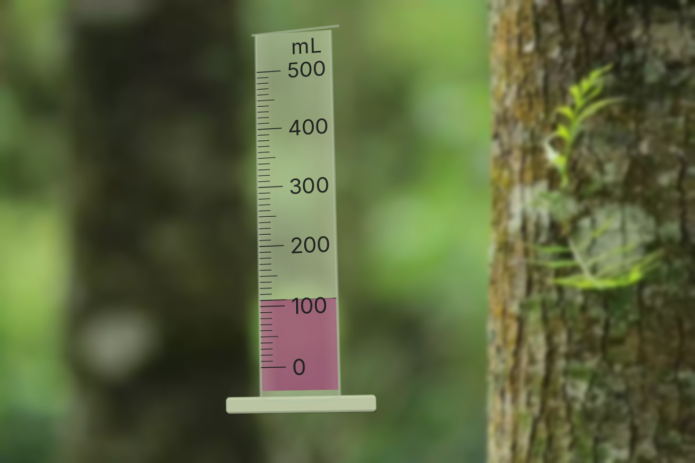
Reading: 110 mL
